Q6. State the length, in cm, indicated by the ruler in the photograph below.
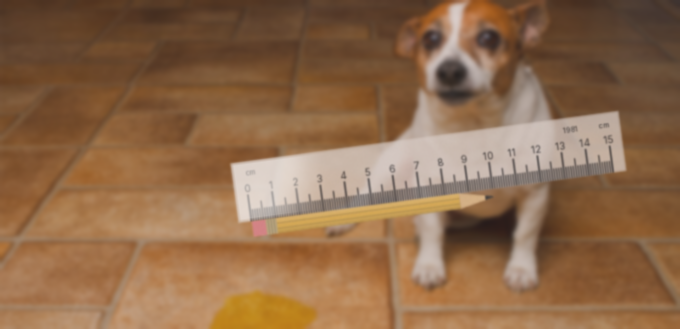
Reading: 10 cm
